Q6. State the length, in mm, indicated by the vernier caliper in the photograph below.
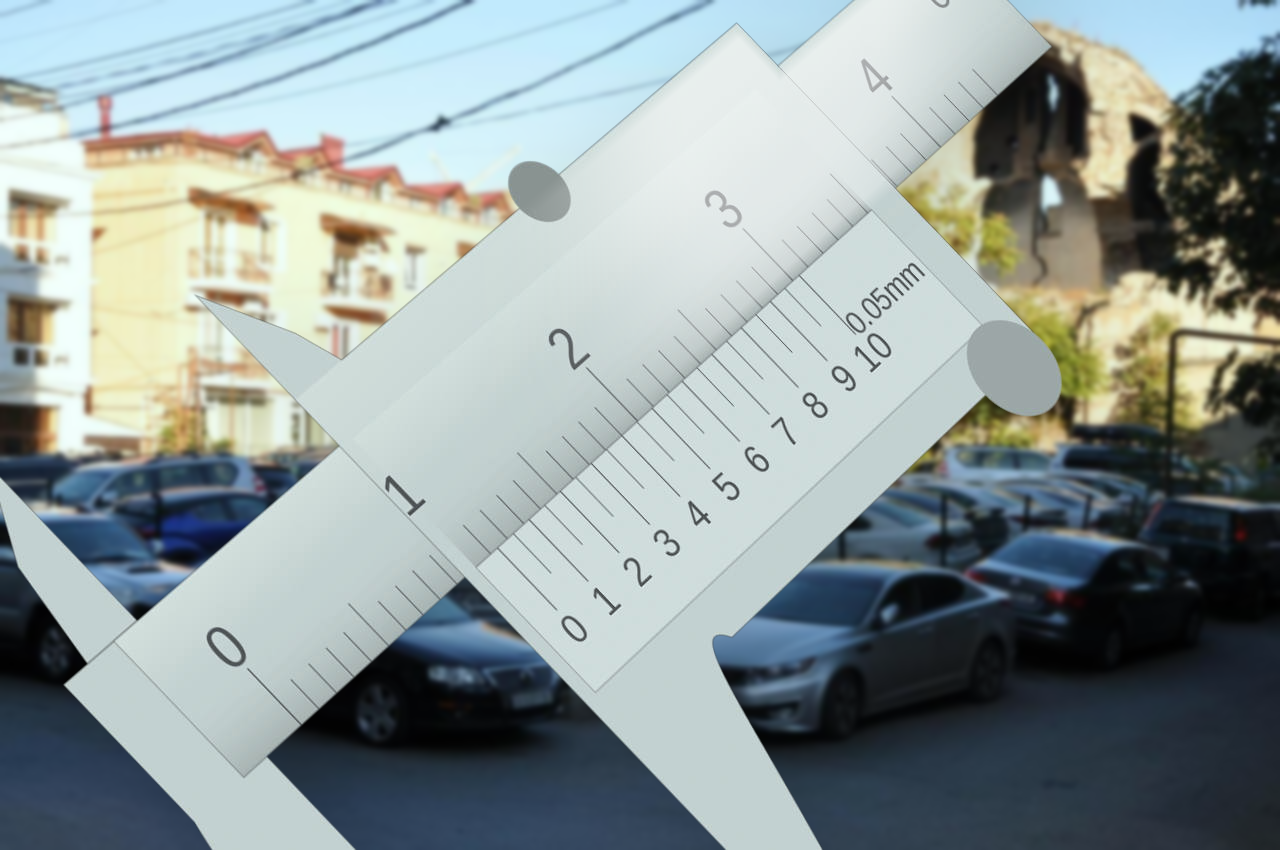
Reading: 11.4 mm
